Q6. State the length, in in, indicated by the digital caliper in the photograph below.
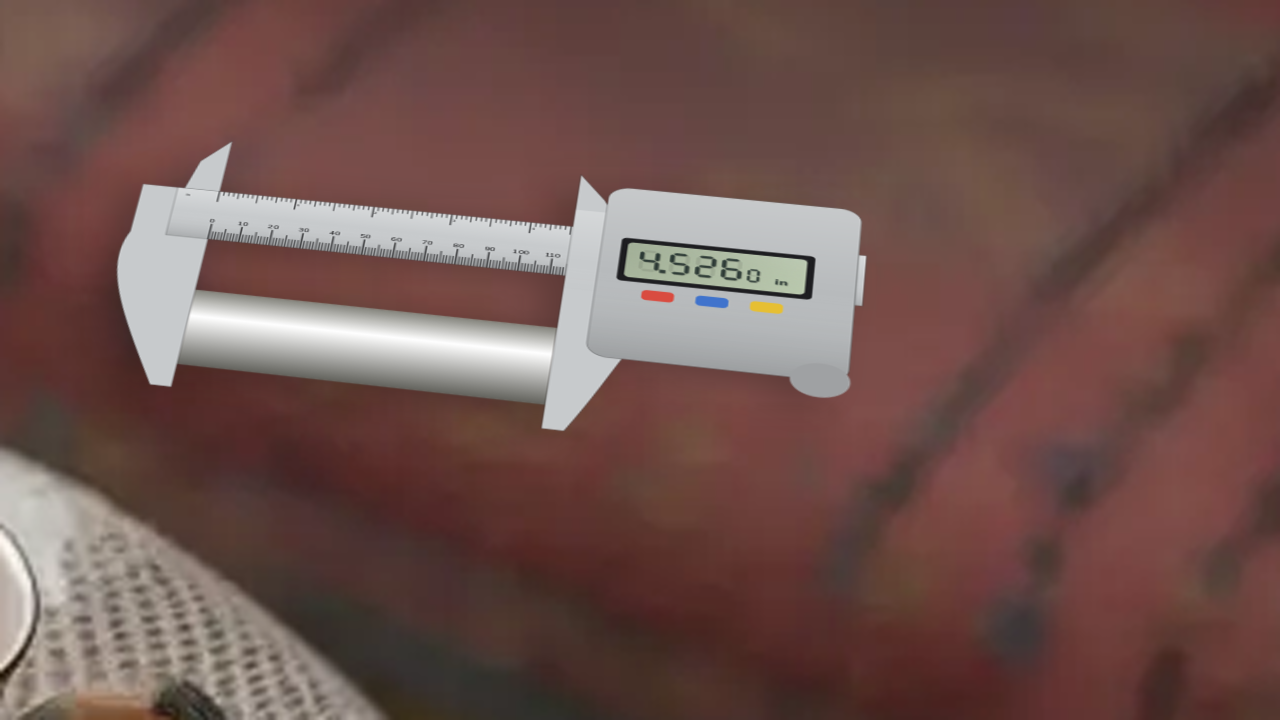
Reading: 4.5260 in
